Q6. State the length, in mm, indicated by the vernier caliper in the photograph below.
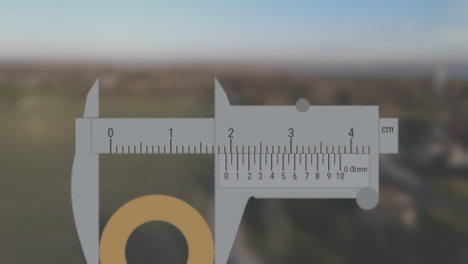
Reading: 19.2 mm
